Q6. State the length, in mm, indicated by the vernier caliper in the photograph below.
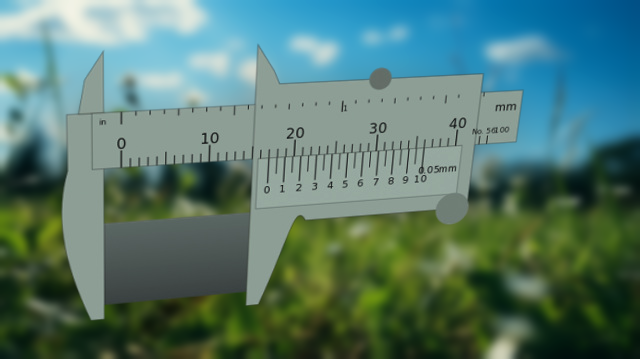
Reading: 17.0 mm
